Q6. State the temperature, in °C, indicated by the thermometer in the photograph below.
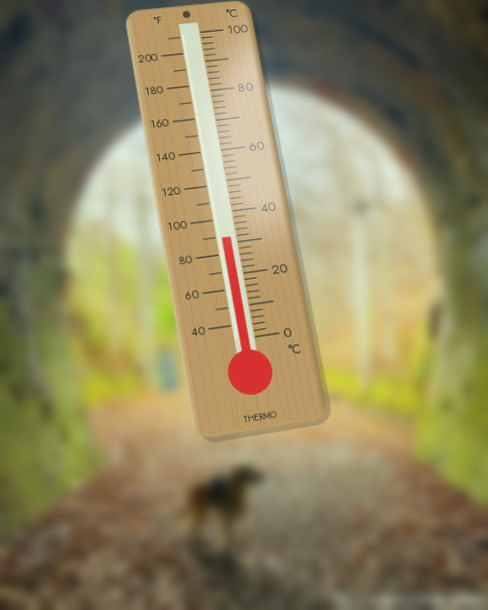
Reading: 32 °C
